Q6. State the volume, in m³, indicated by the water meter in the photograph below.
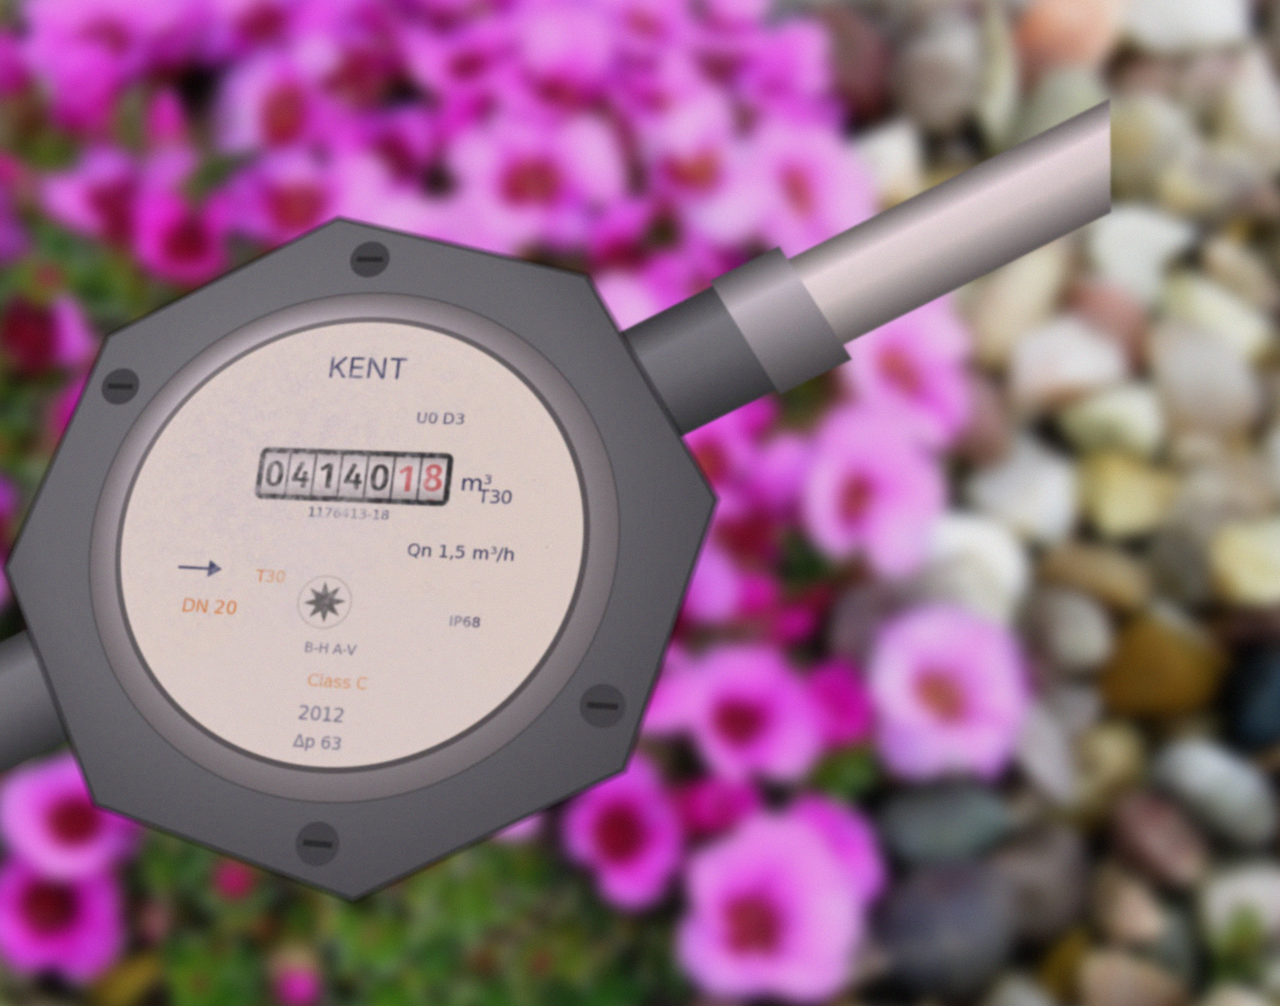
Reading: 4140.18 m³
